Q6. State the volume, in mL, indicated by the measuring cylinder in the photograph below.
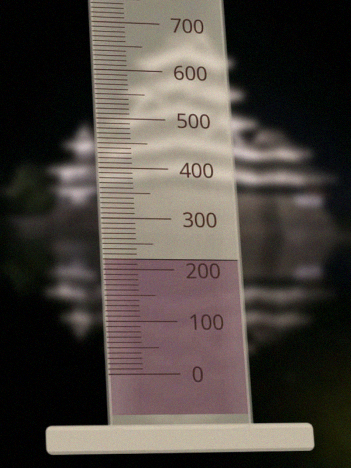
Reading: 220 mL
